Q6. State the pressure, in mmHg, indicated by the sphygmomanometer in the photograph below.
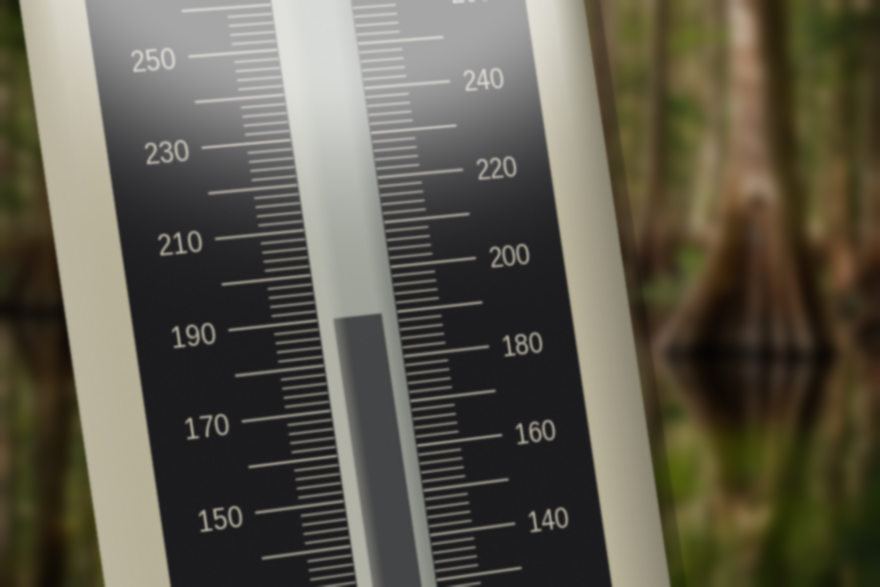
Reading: 190 mmHg
